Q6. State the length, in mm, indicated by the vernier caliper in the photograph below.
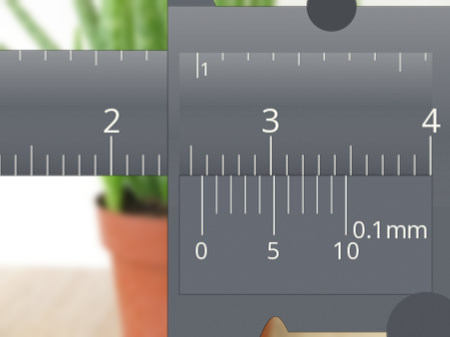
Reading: 25.7 mm
